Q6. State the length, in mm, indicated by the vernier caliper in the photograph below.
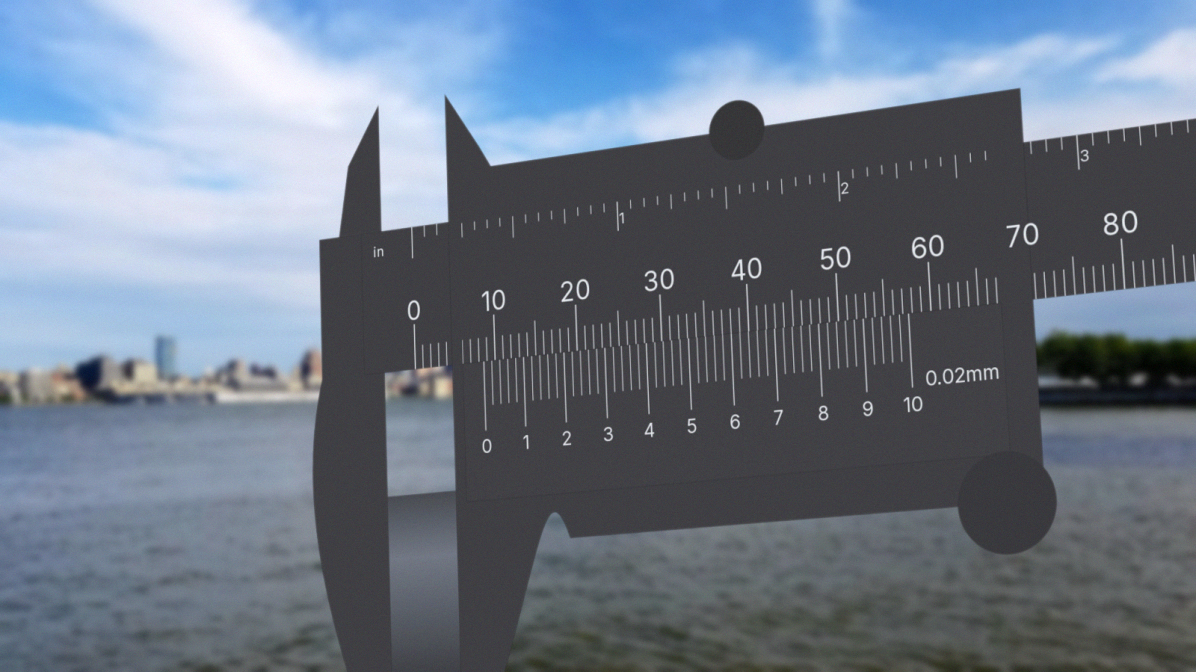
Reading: 8.6 mm
